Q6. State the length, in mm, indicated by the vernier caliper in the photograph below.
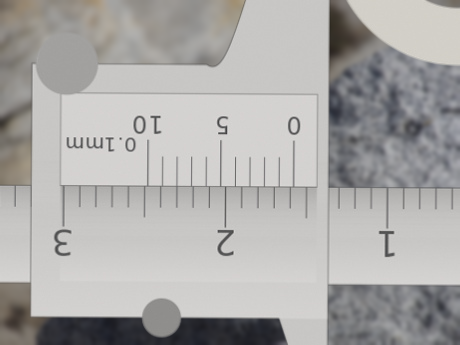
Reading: 15.8 mm
